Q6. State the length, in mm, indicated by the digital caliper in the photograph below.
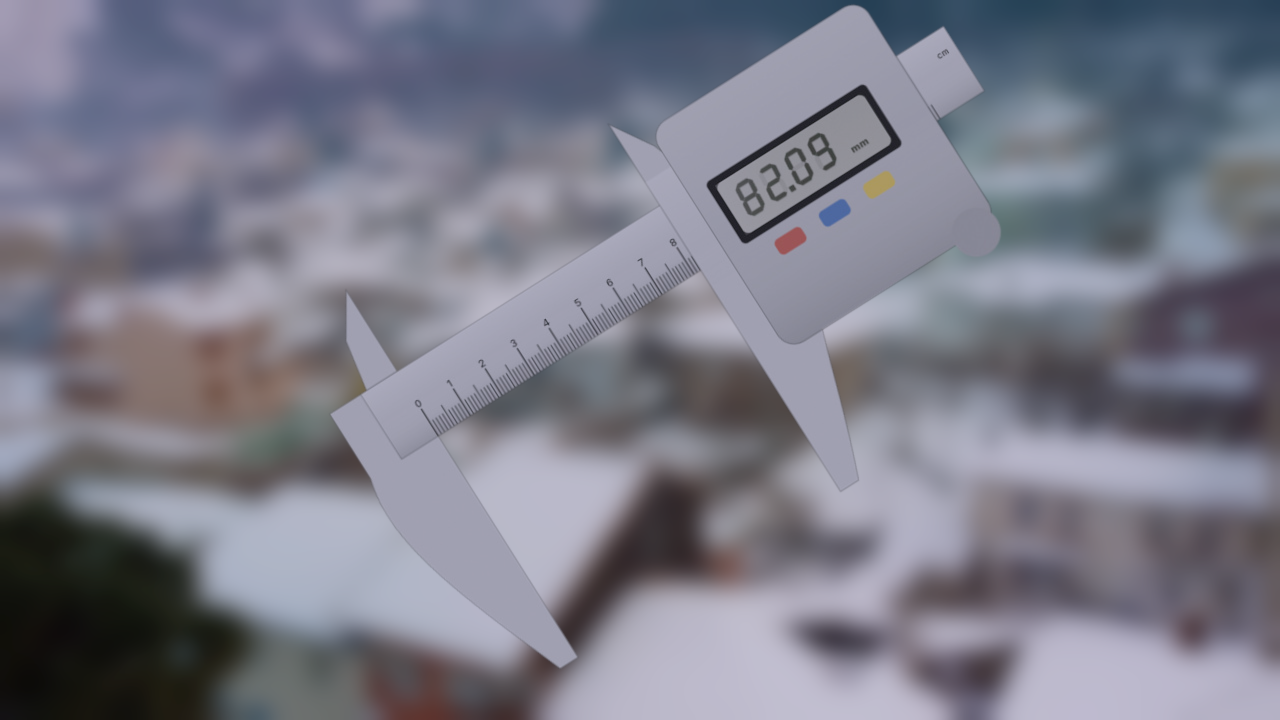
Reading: 82.09 mm
